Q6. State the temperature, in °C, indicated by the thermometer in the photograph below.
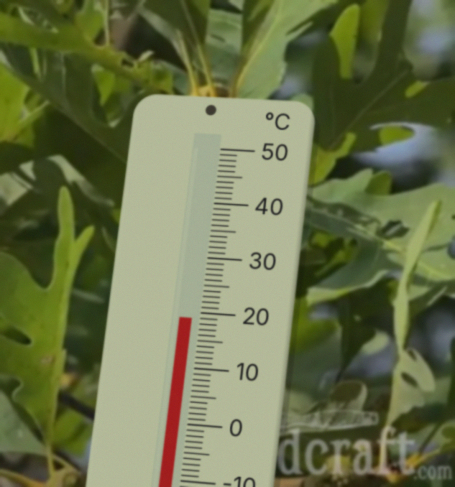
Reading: 19 °C
